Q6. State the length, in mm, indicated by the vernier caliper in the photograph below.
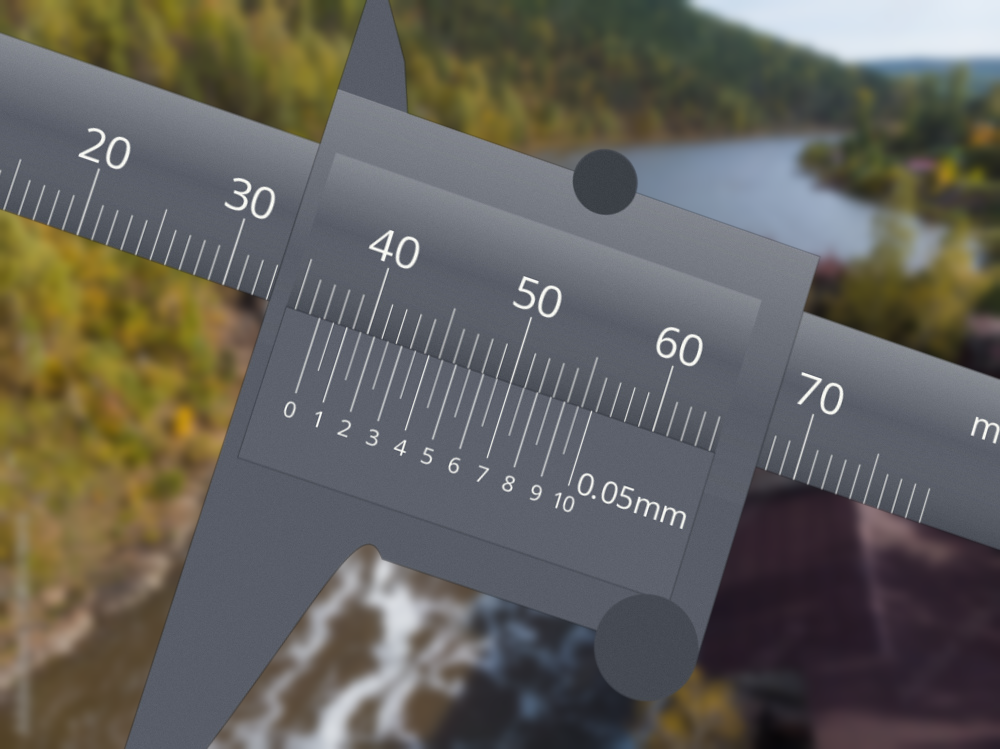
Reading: 36.7 mm
